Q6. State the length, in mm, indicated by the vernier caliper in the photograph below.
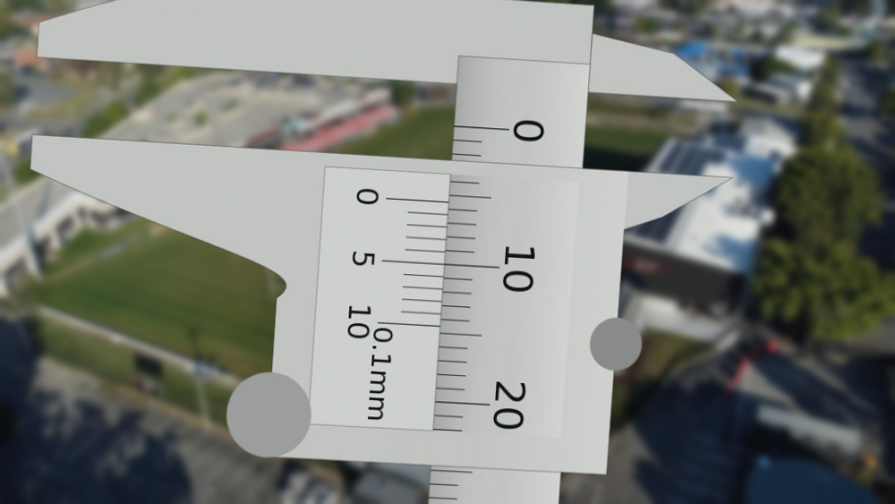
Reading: 5.5 mm
